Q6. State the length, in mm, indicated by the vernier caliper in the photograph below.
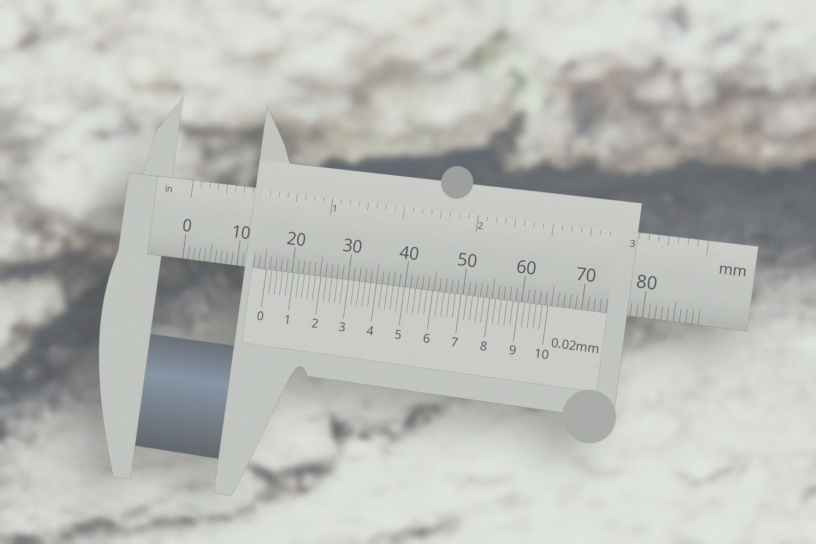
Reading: 15.4 mm
